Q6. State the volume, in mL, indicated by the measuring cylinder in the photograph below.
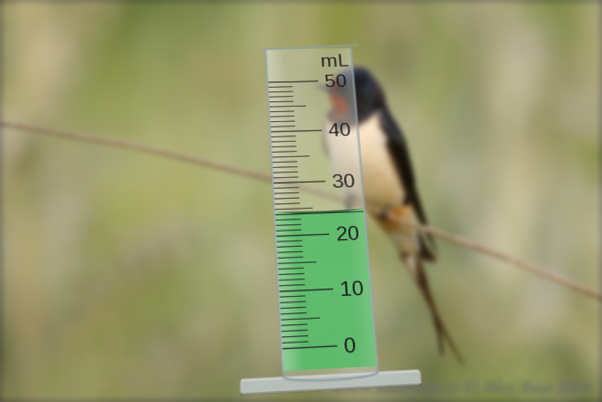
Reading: 24 mL
